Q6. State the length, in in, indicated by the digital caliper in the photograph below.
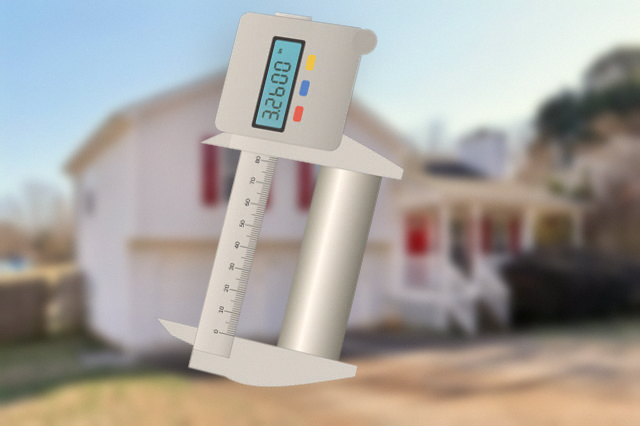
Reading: 3.2600 in
